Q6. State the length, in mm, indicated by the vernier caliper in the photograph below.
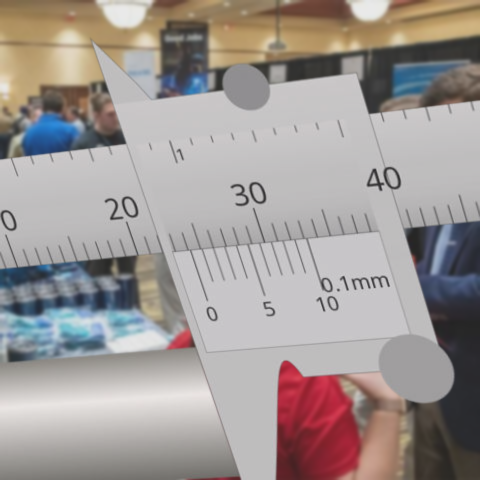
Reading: 24.2 mm
